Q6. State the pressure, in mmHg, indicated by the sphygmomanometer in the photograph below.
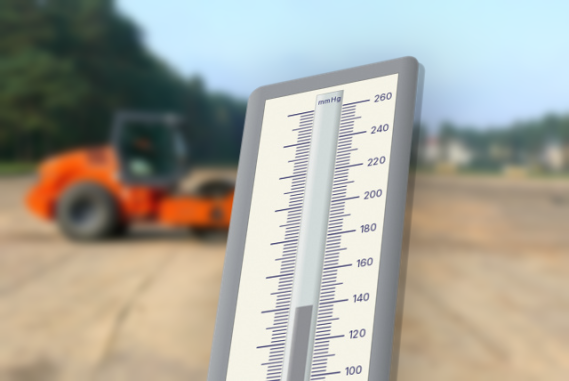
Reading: 140 mmHg
